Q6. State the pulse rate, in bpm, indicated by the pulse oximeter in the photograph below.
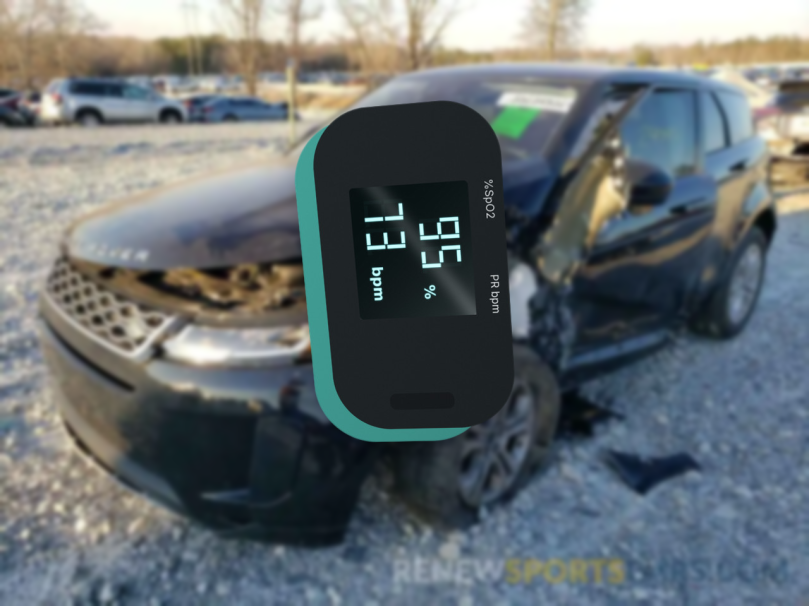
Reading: 73 bpm
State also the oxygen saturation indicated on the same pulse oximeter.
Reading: 95 %
